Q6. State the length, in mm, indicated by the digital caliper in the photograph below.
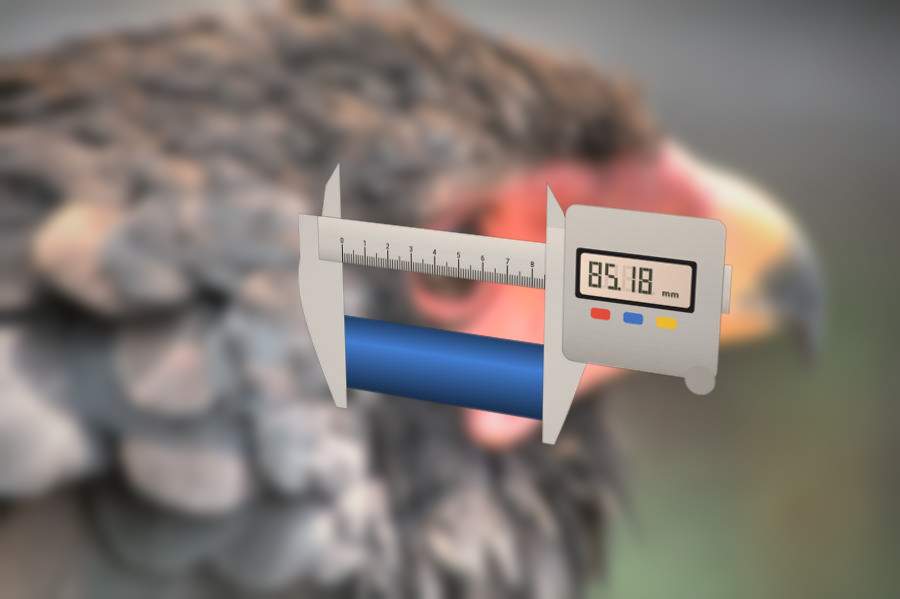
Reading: 85.18 mm
